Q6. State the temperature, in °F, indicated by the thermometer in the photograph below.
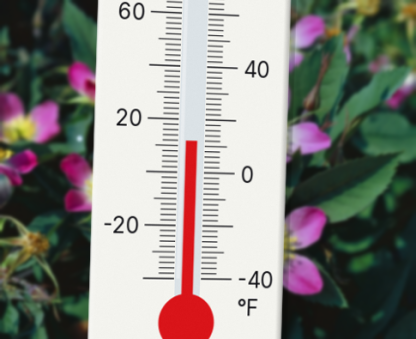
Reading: 12 °F
